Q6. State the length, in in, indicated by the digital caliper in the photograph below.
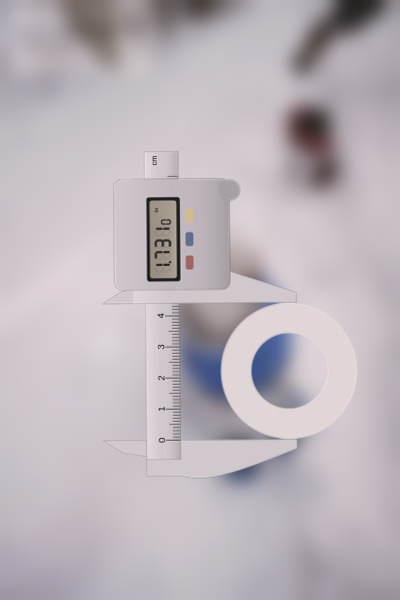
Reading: 1.7310 in
